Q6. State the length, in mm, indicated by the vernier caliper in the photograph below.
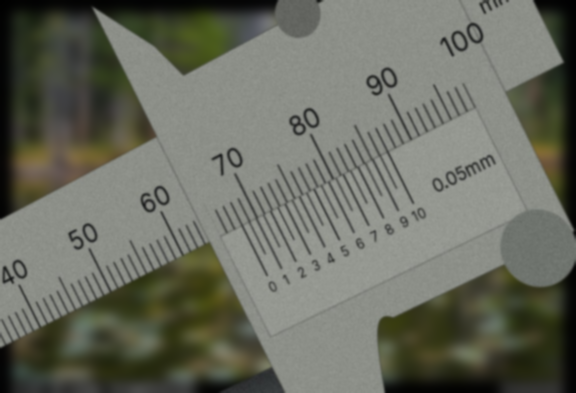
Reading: 68.0 mm
